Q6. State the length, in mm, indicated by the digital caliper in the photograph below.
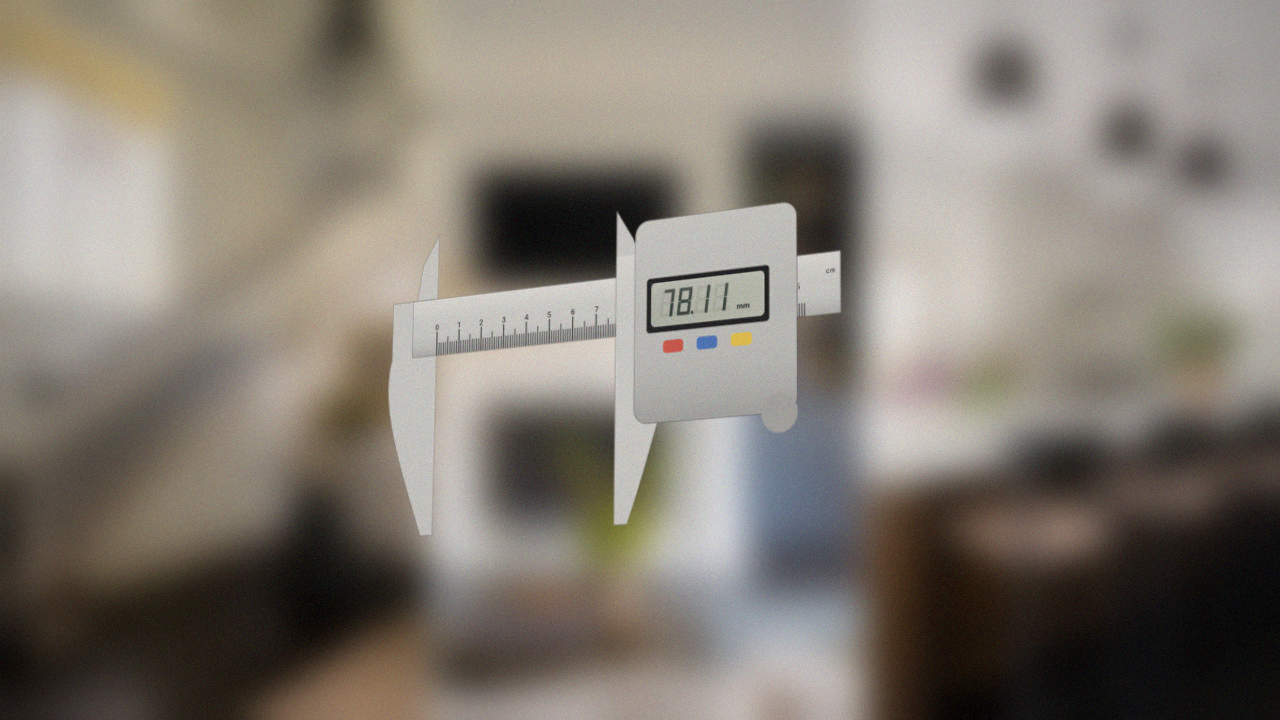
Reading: 78.11 mm
